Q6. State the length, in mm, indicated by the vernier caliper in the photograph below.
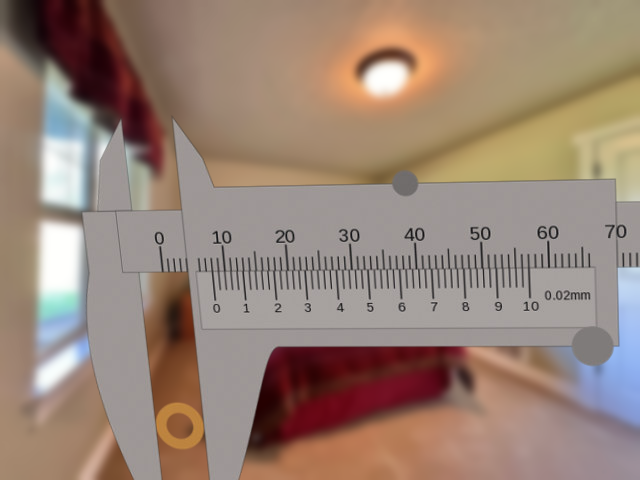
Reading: 8.0 mm
